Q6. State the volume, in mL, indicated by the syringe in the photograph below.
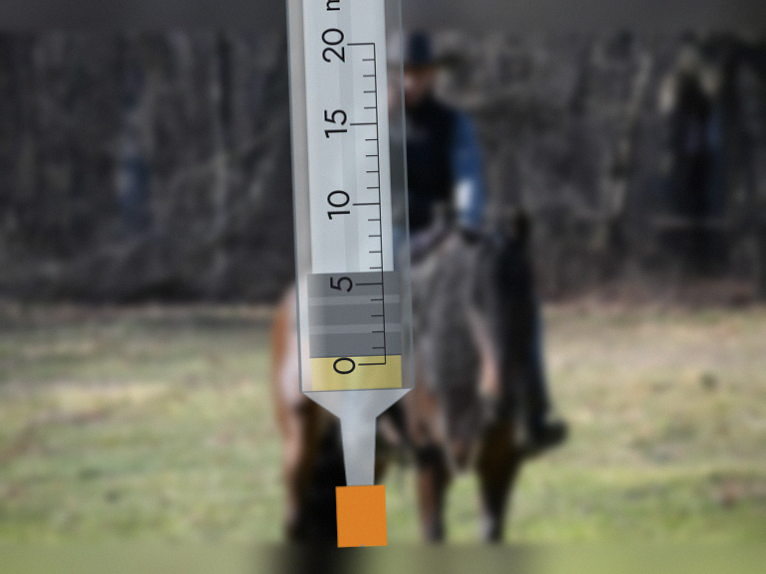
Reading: 0.5 mL
